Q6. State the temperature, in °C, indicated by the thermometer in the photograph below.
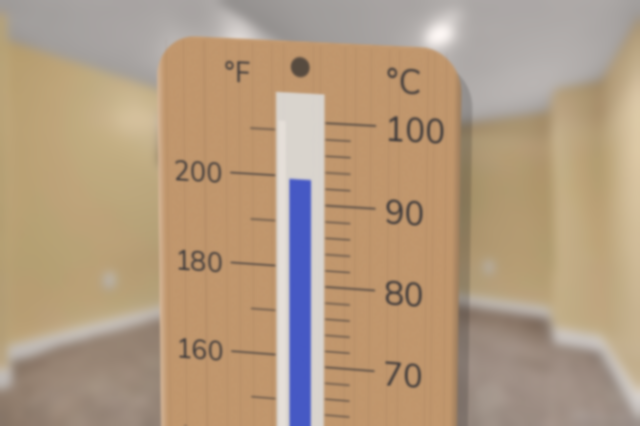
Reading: 93 °C
